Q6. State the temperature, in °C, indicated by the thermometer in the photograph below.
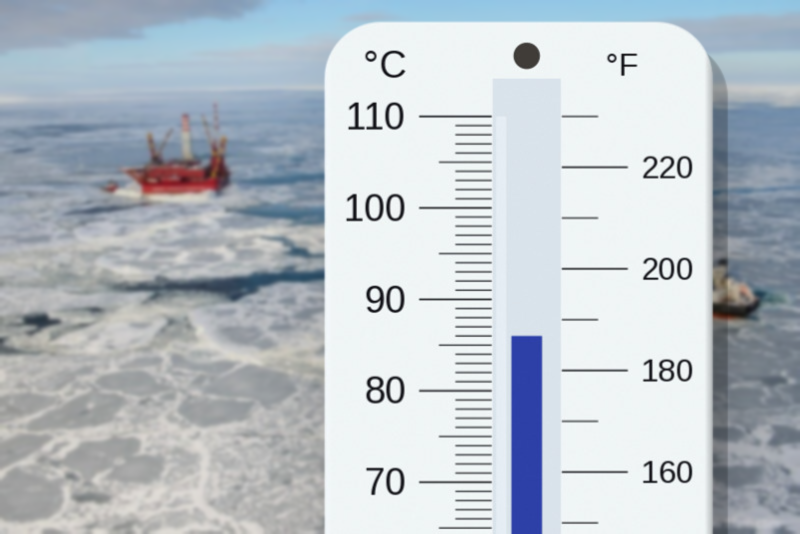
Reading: 86 °C
